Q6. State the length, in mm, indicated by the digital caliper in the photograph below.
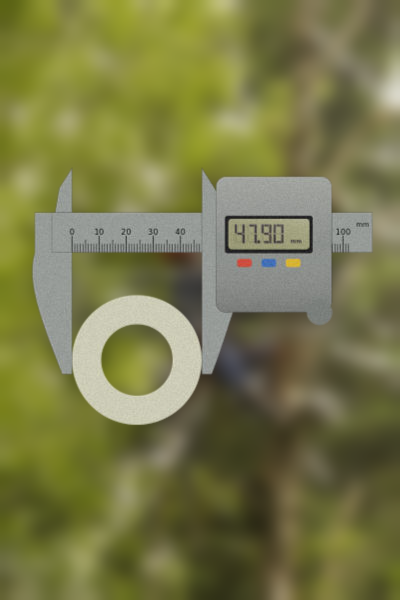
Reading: 47.90 mm
